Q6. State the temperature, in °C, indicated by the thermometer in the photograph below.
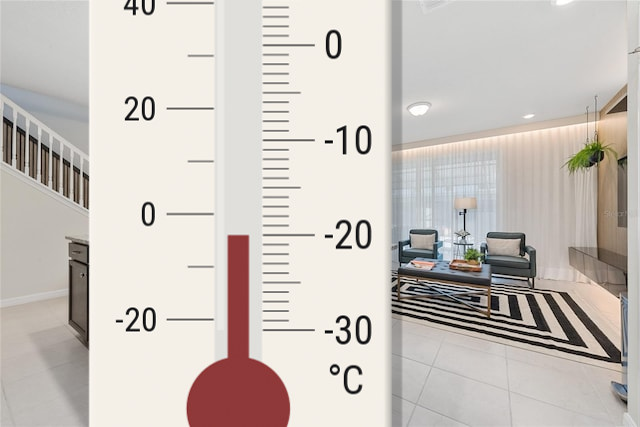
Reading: -20 °C
